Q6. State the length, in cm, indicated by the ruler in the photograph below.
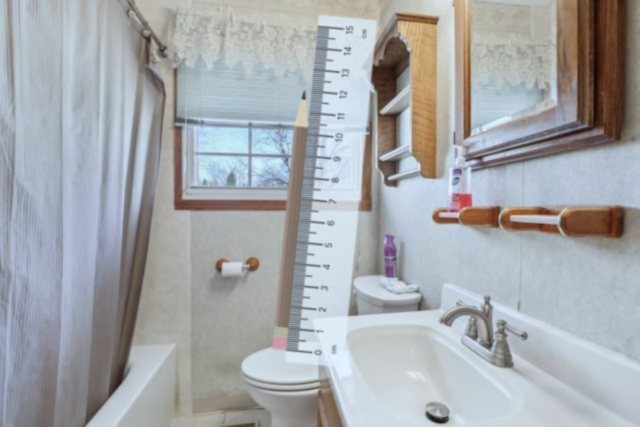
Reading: 12 cm
